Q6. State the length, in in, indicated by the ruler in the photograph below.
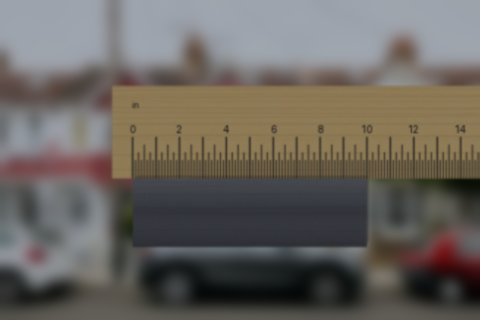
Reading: 10 in
